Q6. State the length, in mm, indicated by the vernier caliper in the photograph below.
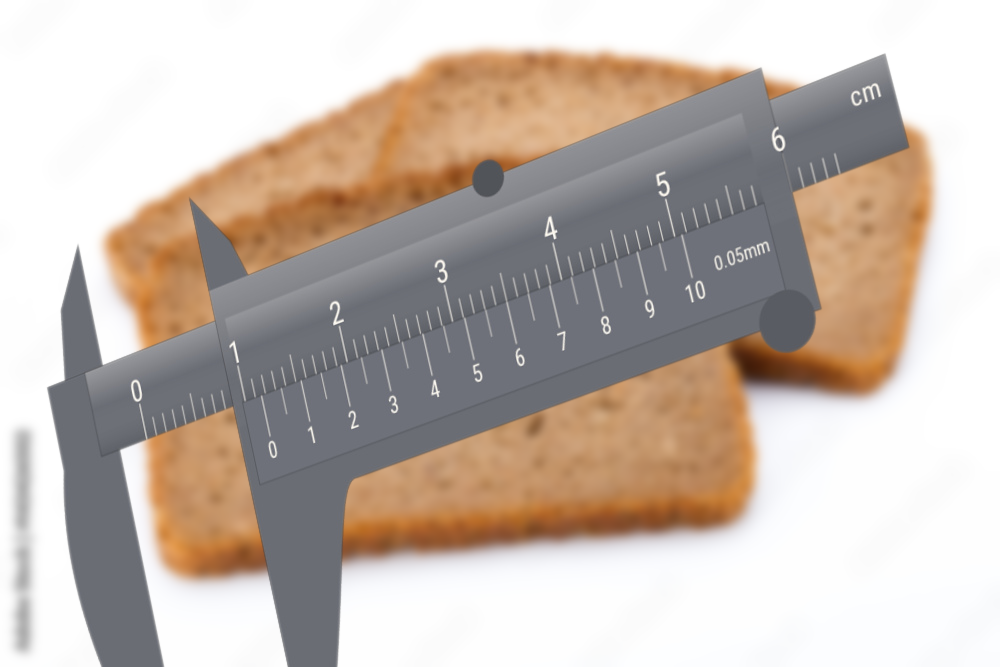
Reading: 11.6 mm
